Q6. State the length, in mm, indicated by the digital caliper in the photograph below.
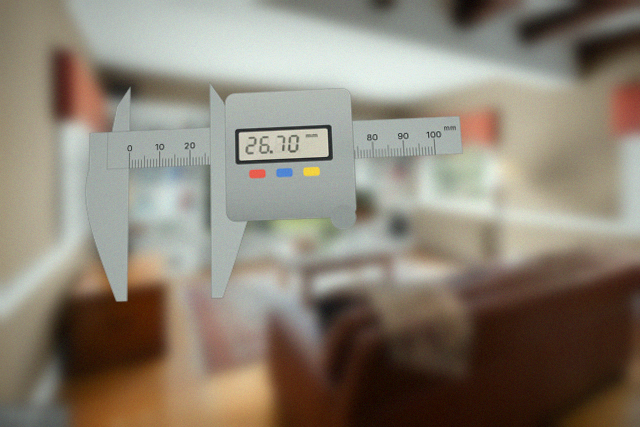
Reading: 26.70 mm
